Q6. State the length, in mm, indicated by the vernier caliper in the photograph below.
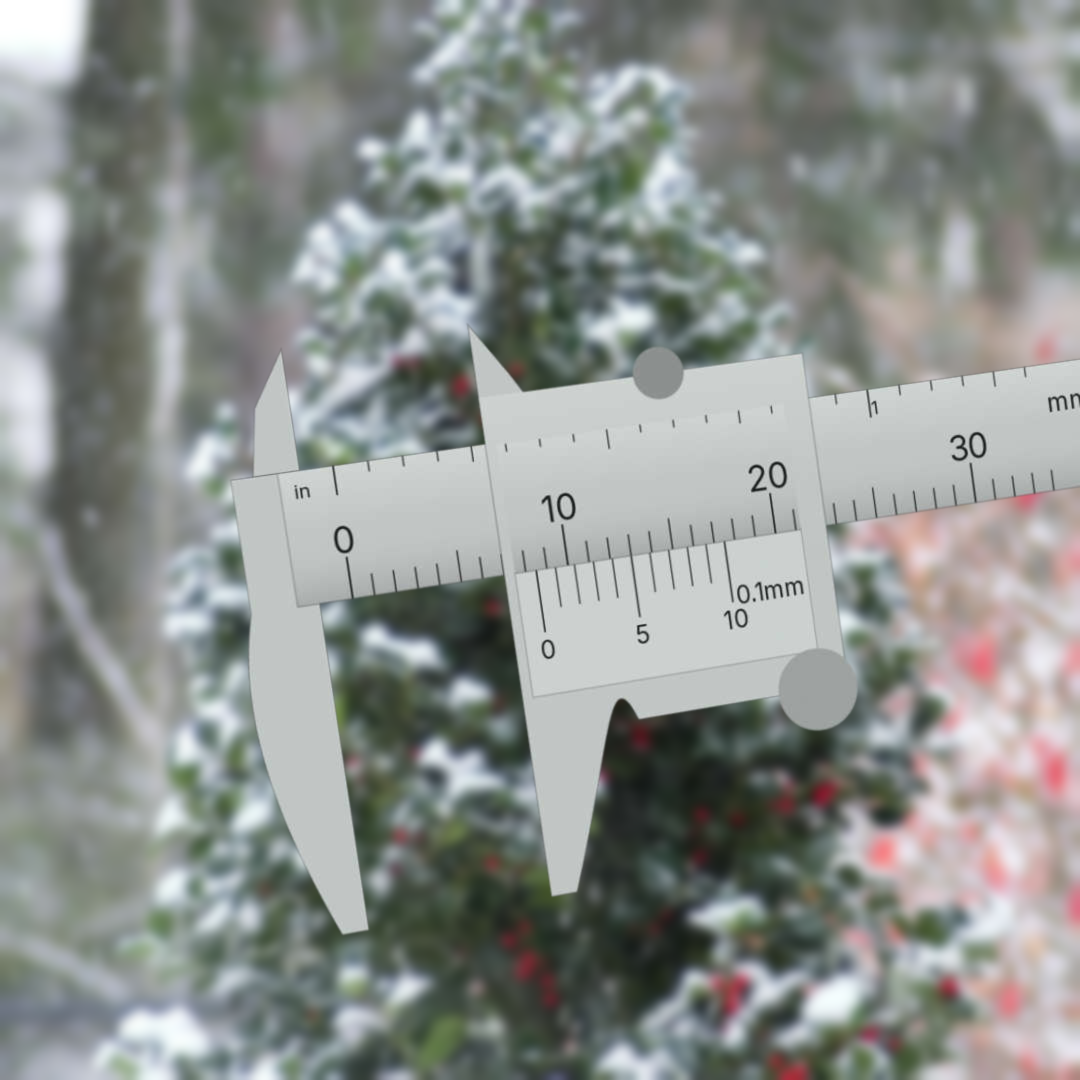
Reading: 8.5 mm
